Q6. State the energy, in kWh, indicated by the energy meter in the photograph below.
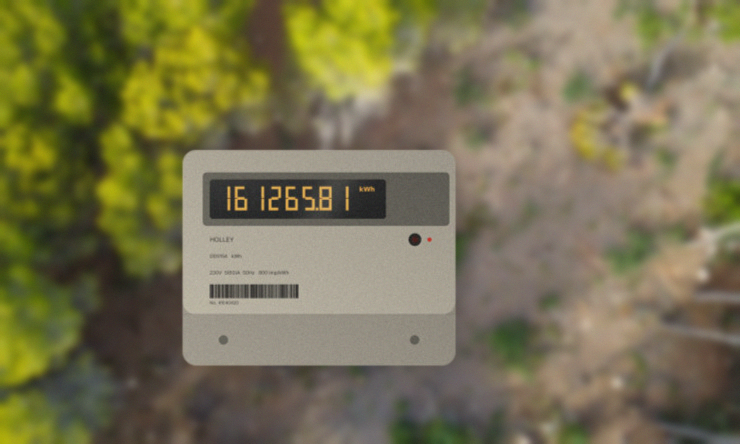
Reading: 161265.81 kWh
